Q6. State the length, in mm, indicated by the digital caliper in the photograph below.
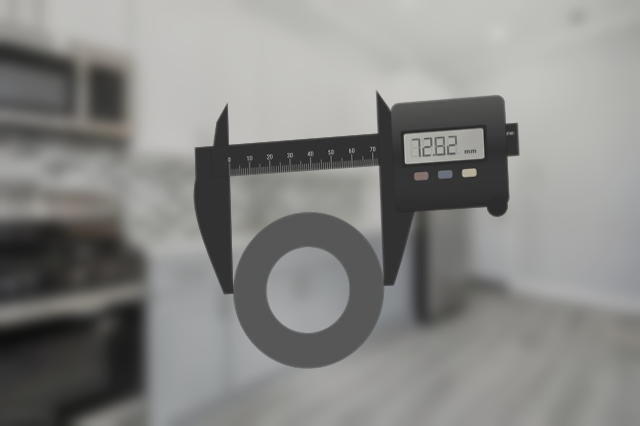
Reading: 72.82 mm
